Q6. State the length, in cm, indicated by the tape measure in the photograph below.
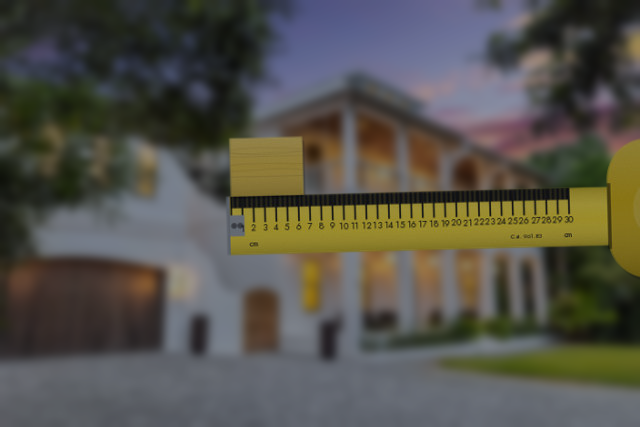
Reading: 6.5 cm
